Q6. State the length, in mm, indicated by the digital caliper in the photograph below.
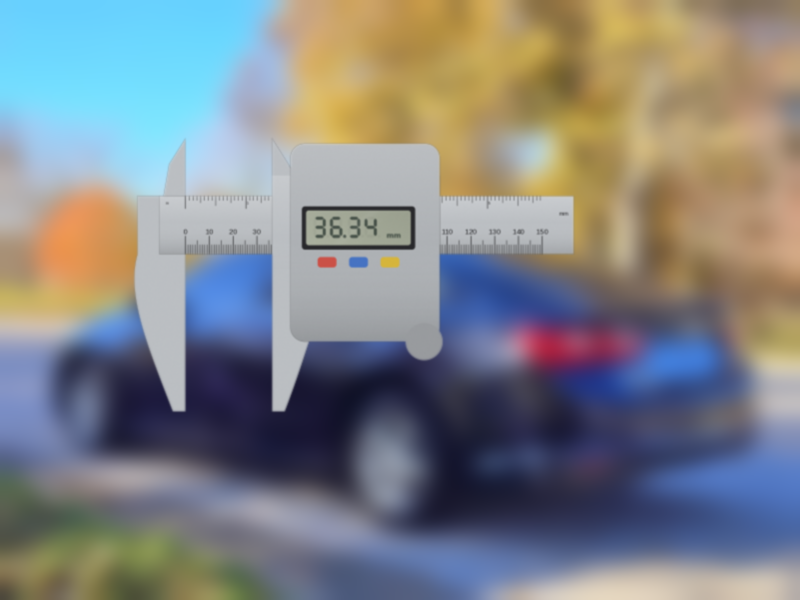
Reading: 36.34 mm
